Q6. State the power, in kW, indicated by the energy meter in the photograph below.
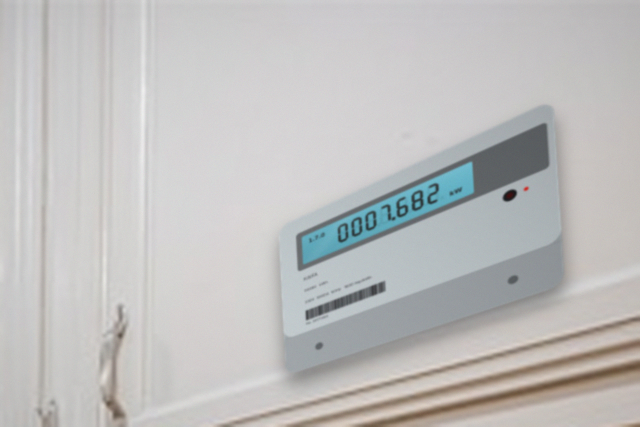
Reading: 7.682 kW
